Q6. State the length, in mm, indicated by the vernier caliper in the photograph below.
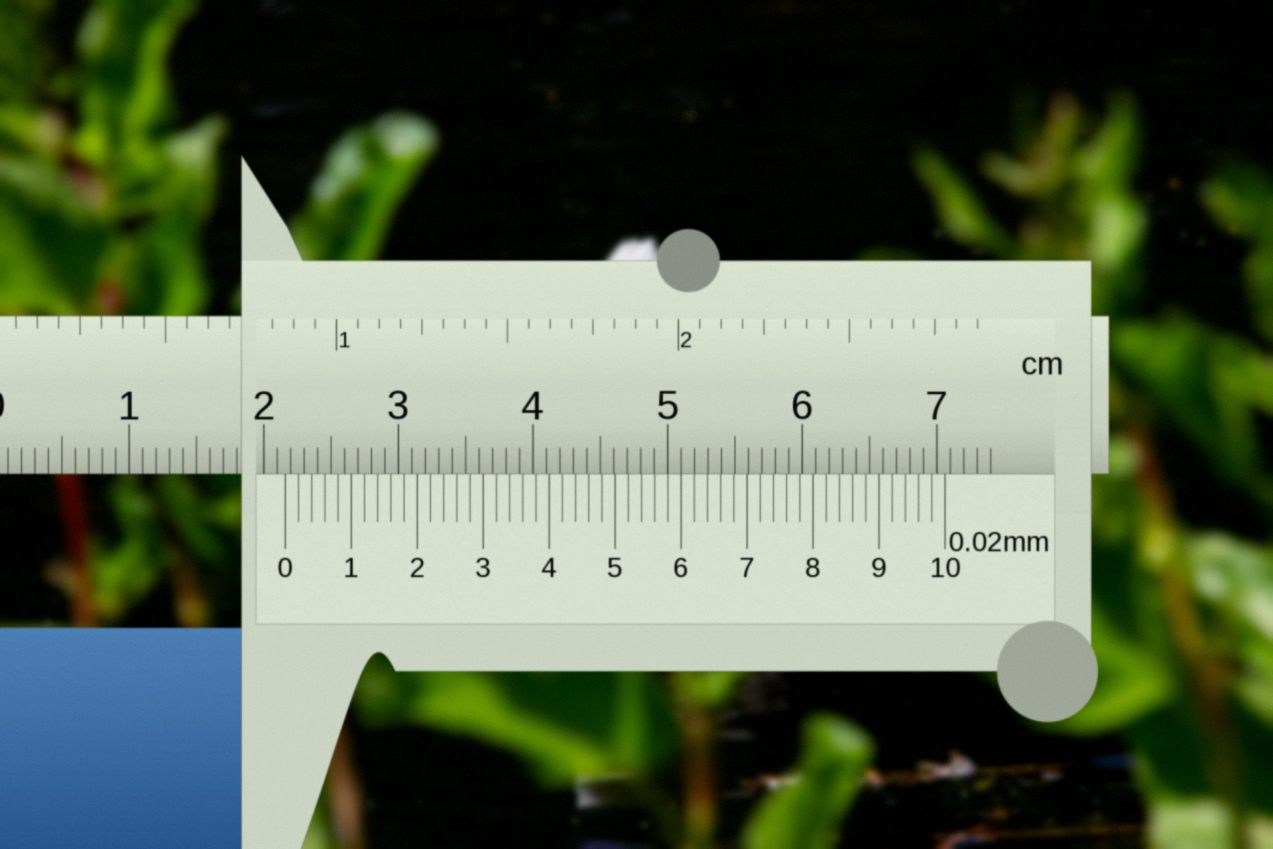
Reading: 21.6 mm
